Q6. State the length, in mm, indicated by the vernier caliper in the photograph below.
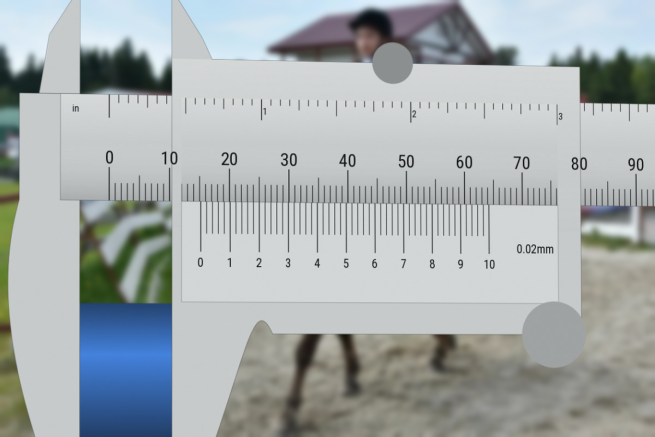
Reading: 15.2 mm
